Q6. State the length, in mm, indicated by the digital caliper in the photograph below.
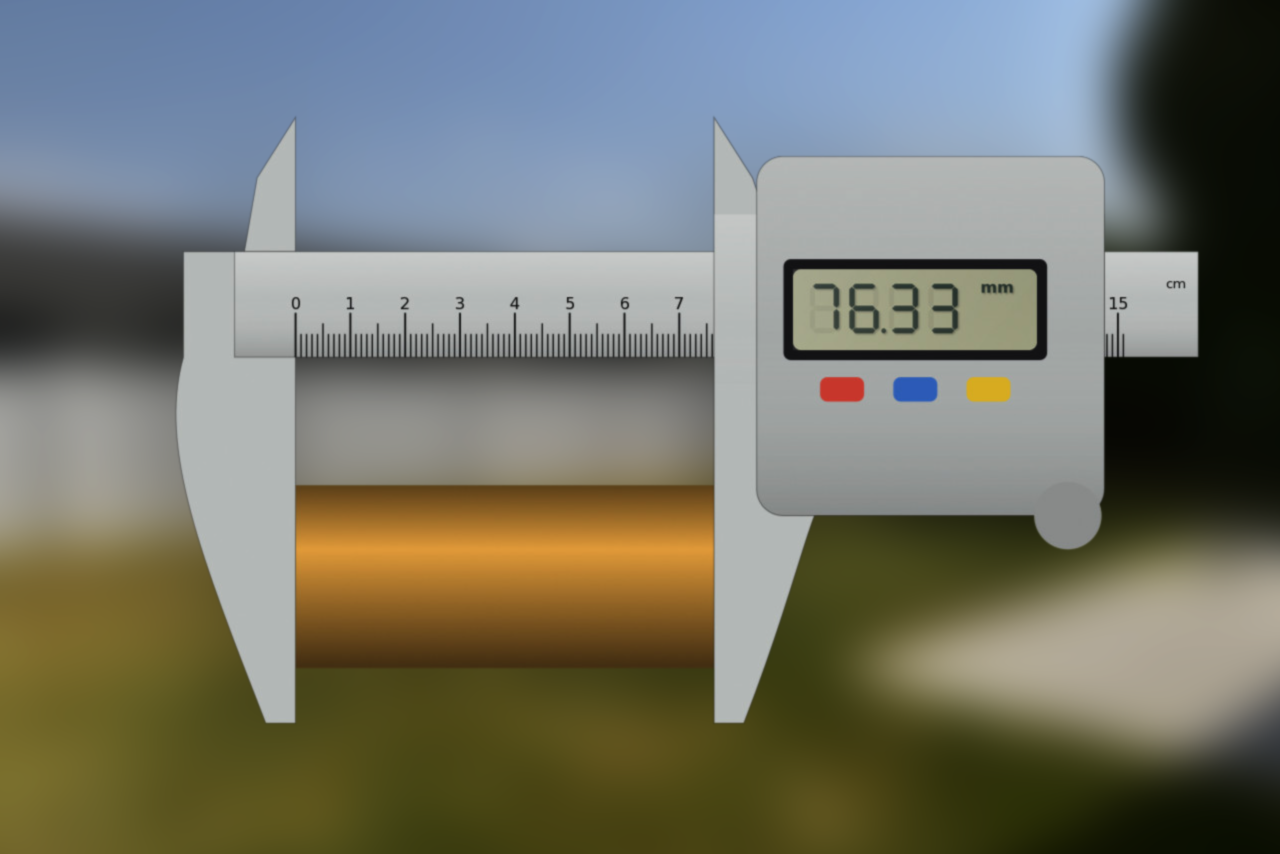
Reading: 76.33 mm
